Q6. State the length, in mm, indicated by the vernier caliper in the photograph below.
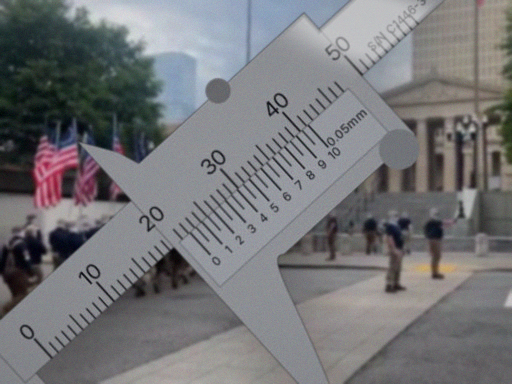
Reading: 22.2 mm
